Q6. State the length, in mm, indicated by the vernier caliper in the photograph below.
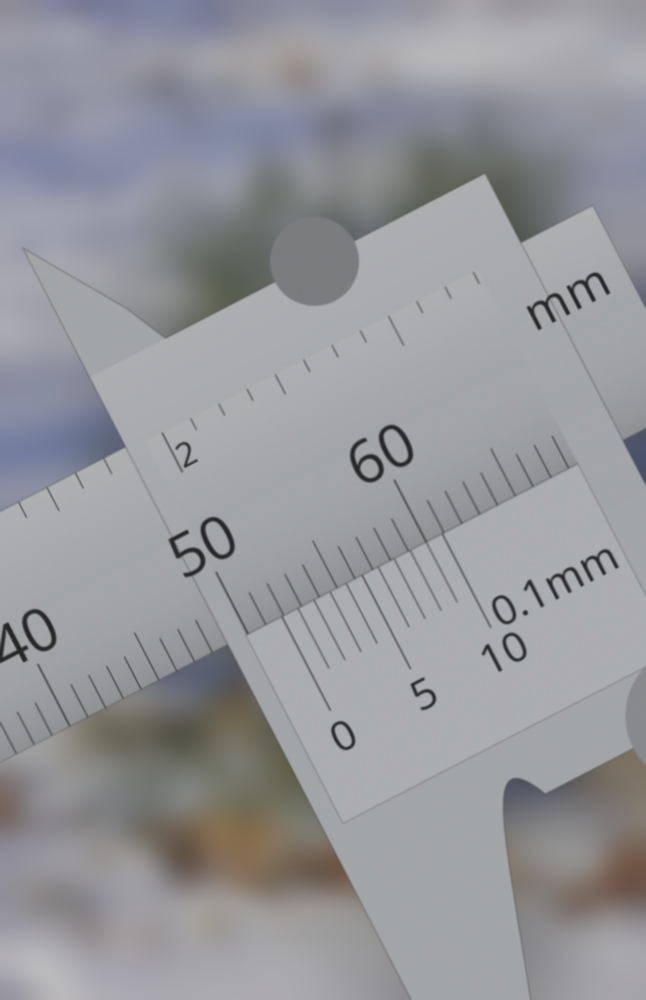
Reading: 51.9 mm
